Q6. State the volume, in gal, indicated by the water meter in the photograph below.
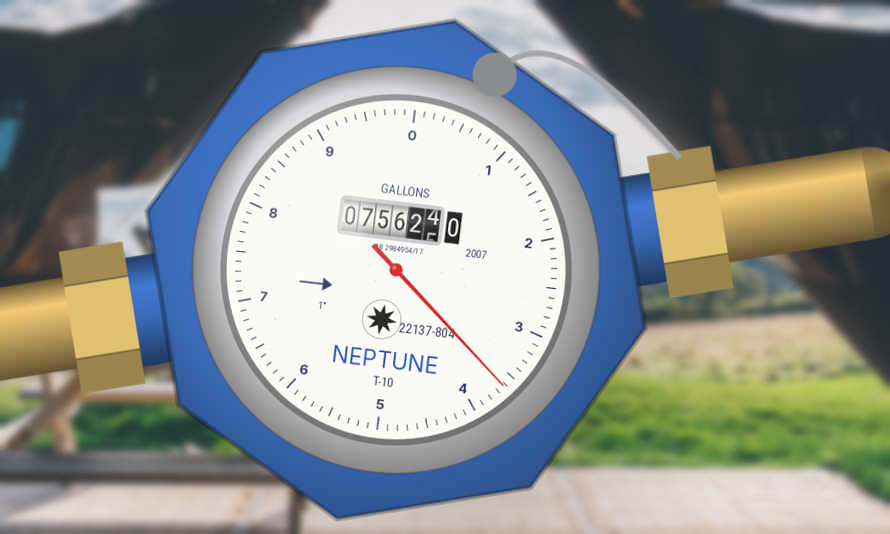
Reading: 756243.6 gal
